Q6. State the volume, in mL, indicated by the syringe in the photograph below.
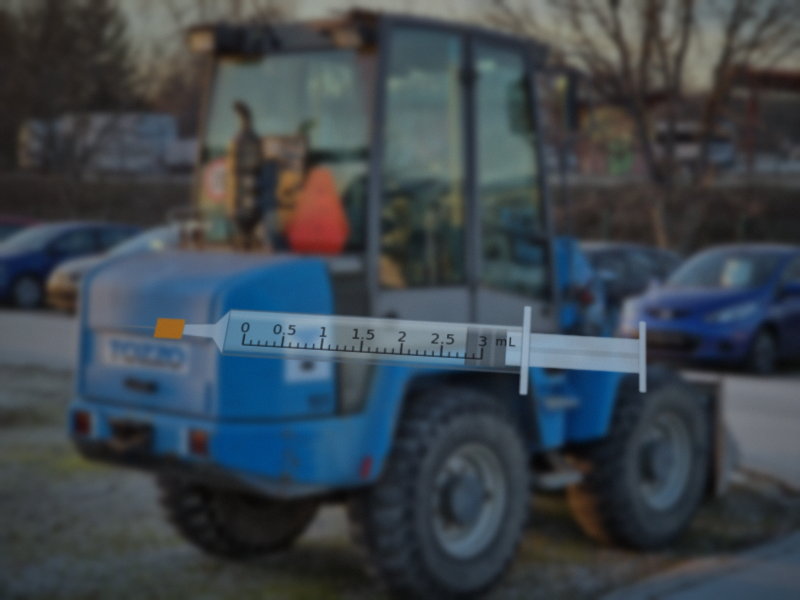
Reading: 2.8 mL
